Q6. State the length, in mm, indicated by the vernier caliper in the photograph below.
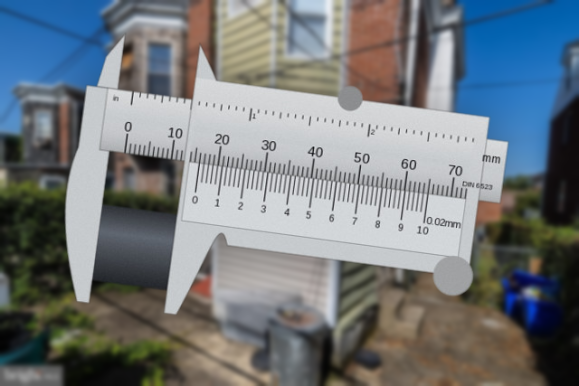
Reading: 16.0 mm
